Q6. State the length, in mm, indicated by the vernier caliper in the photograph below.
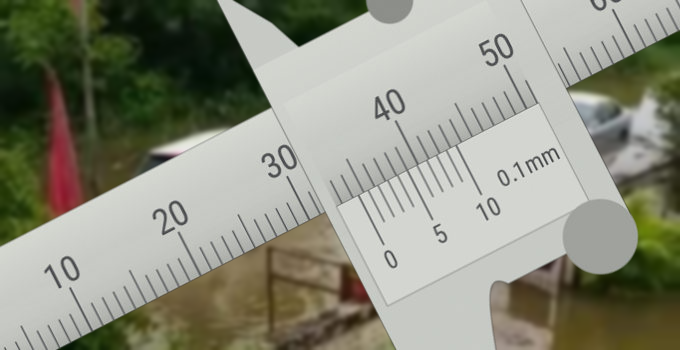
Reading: 34.5 mm
